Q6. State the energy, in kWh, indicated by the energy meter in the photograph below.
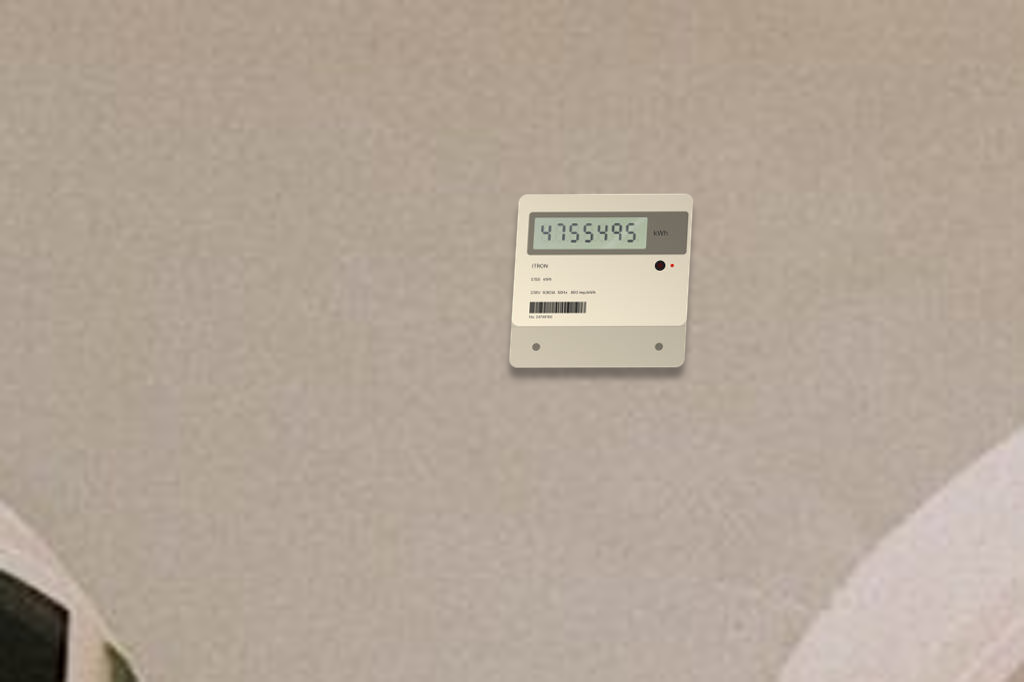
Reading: 4755495 kWh
